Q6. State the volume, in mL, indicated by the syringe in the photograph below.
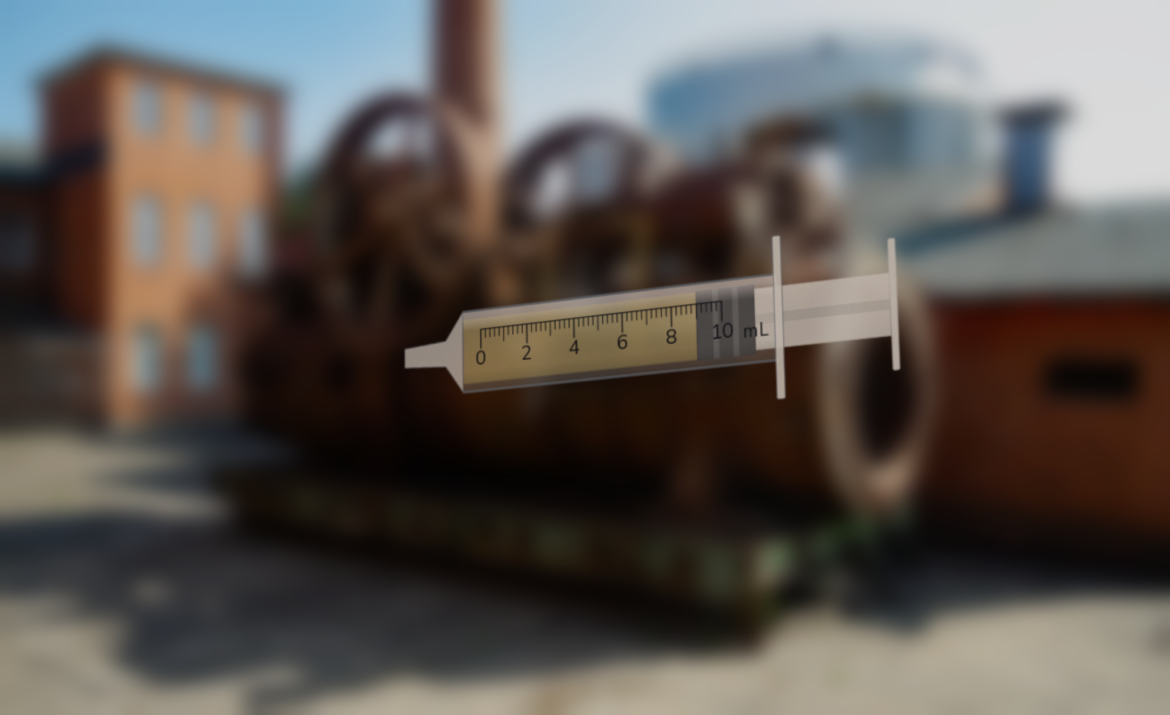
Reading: 9 mL
